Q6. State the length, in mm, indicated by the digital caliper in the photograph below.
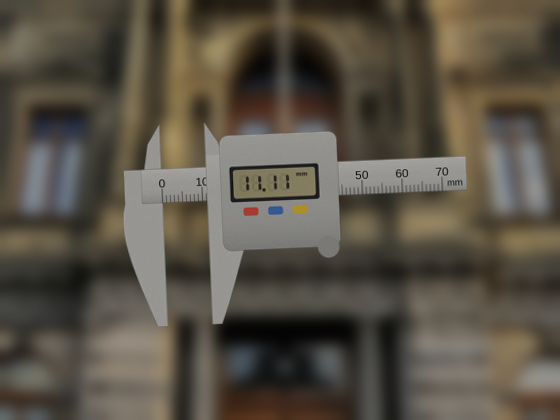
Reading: 11.11 mm
